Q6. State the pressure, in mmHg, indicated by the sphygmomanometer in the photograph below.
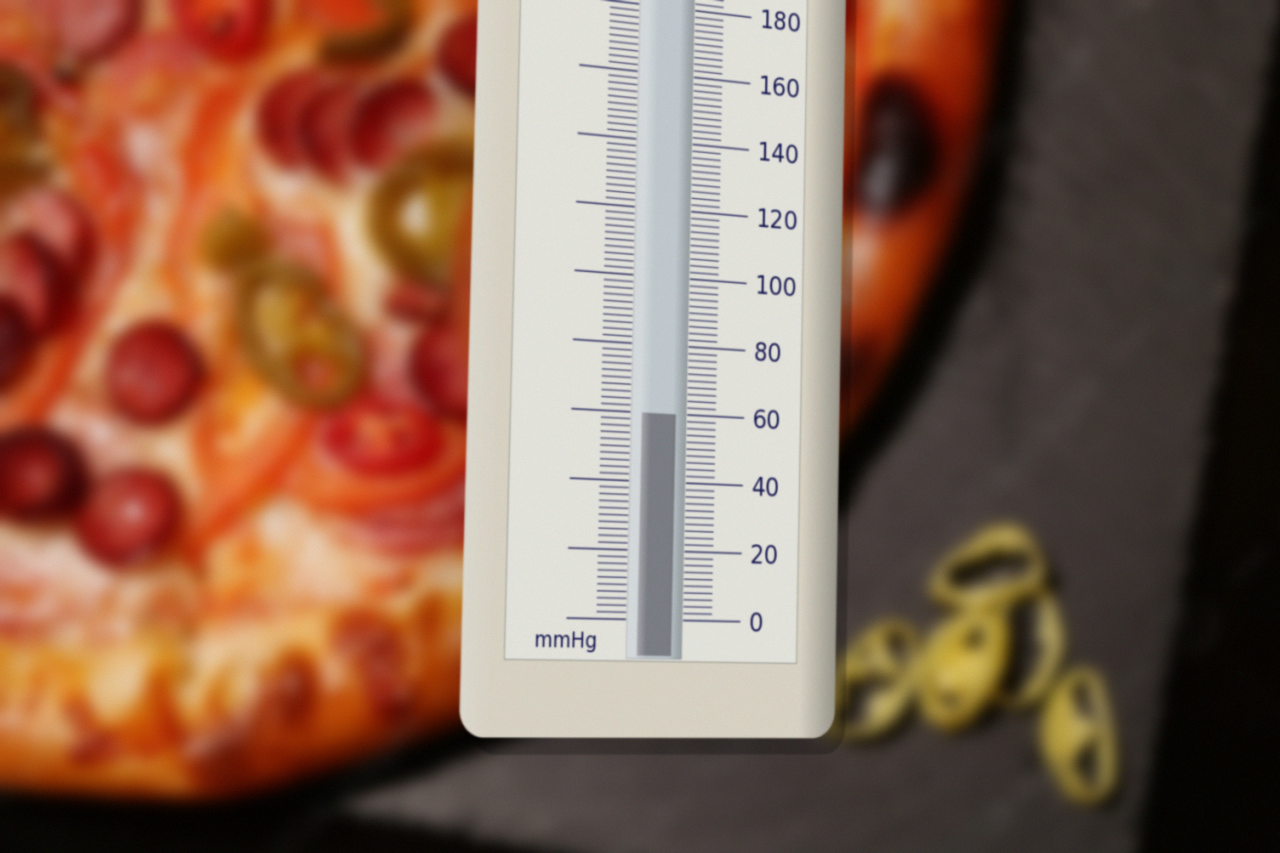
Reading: 60 mmHg
